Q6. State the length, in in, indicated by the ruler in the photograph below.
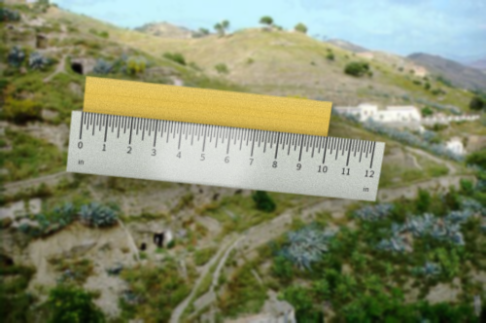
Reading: 10 in
